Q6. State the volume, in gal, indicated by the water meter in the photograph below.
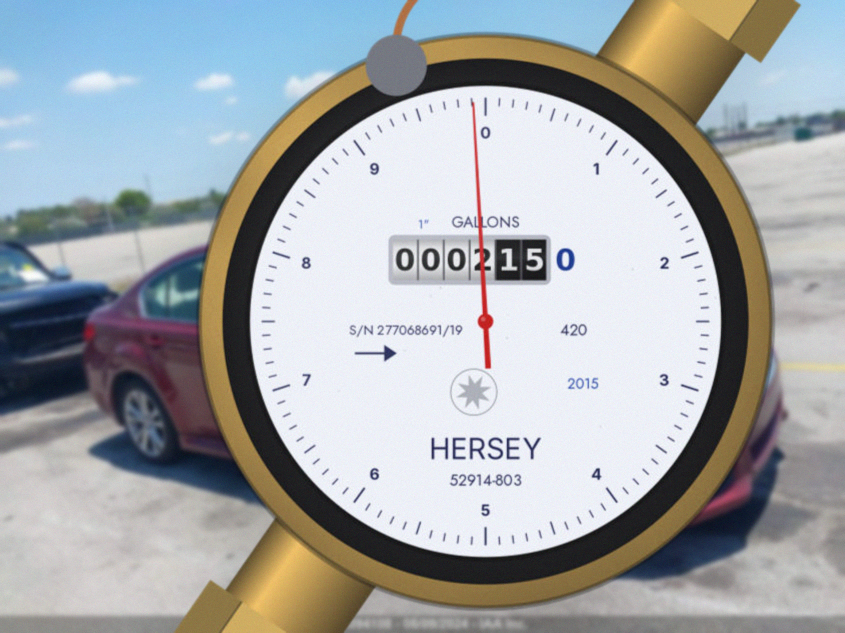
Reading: 2149.9 gal
